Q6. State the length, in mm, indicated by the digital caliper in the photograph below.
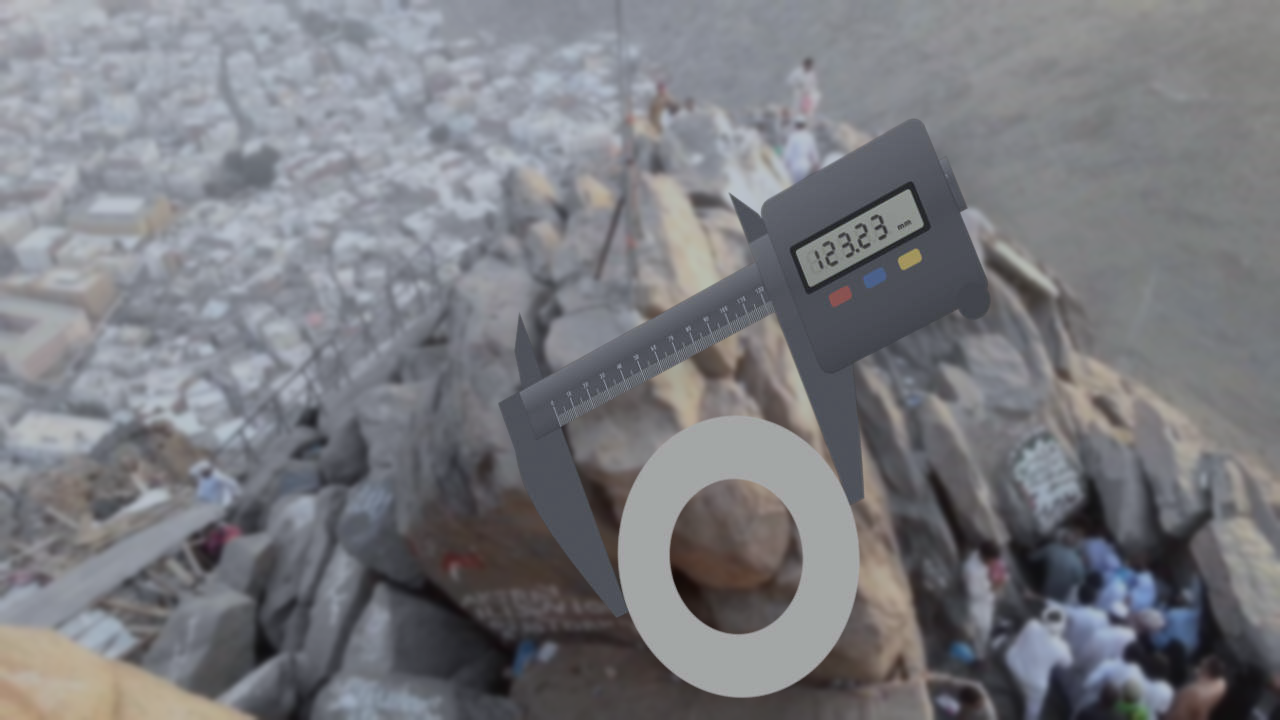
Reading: 123.23 mm
